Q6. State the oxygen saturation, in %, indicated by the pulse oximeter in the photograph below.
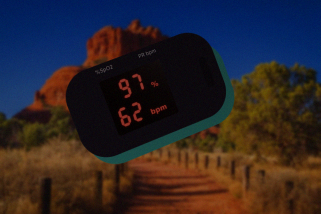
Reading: 97 %
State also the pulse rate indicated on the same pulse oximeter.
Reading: 62 bpm
